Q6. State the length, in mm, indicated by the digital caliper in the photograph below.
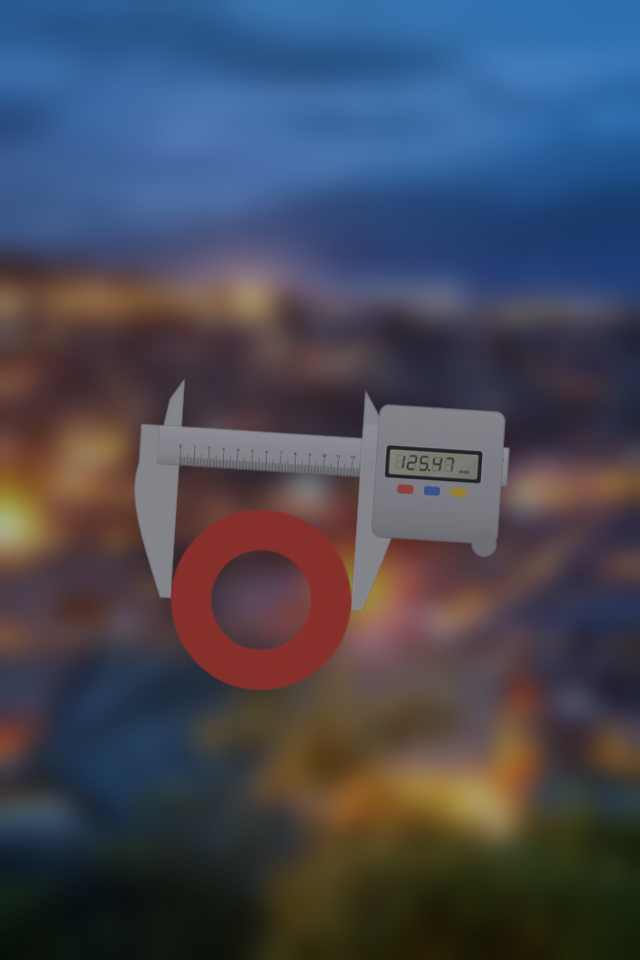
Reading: 125.47 mm
